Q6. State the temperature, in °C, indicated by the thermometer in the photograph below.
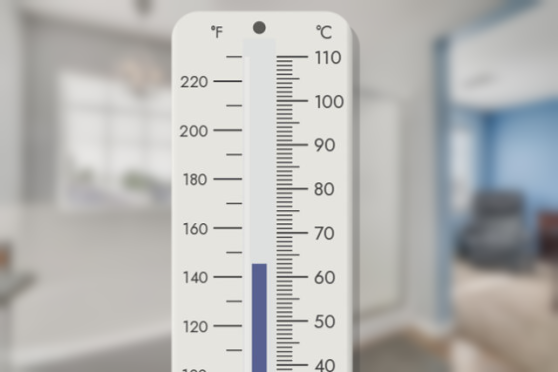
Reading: 63 °C
